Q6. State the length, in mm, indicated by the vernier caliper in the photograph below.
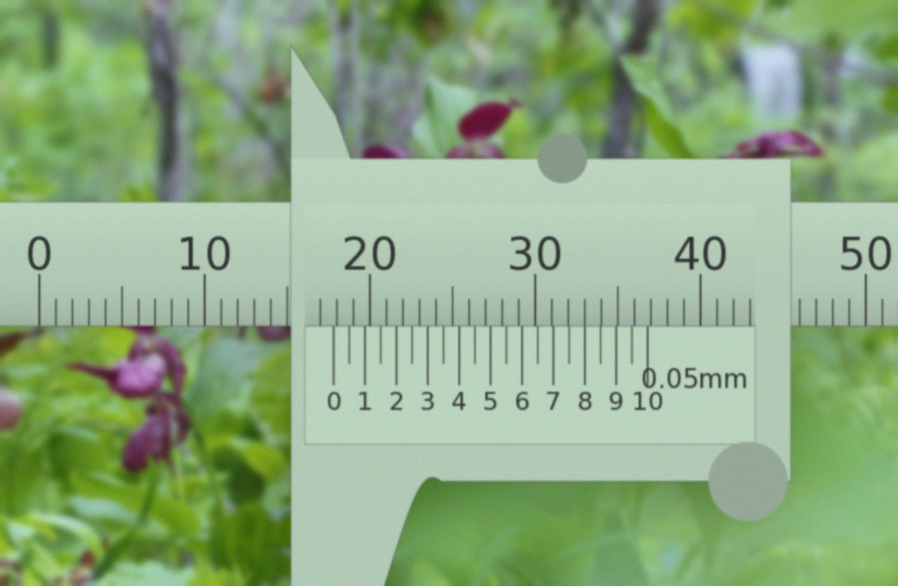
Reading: 17.8 mm
